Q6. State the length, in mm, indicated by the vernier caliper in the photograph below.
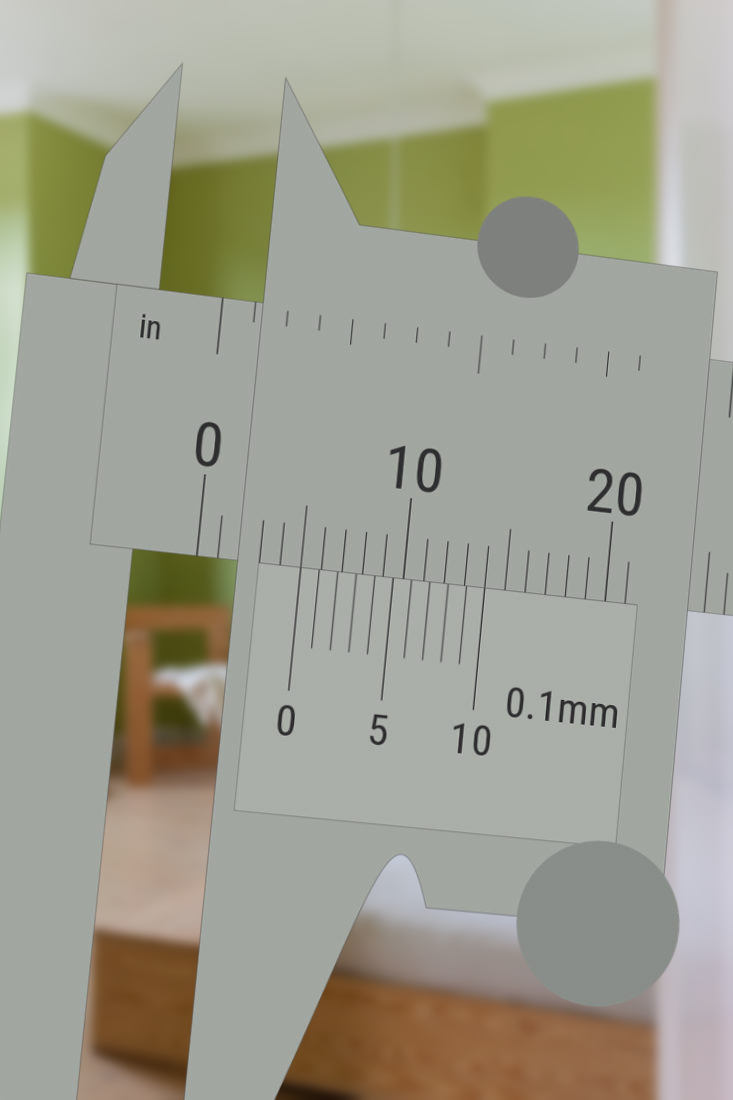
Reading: 5.0 mm
